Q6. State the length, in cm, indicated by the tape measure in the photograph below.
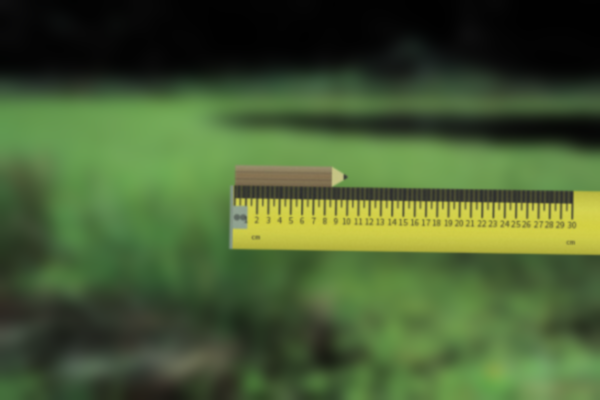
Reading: 10 cm
